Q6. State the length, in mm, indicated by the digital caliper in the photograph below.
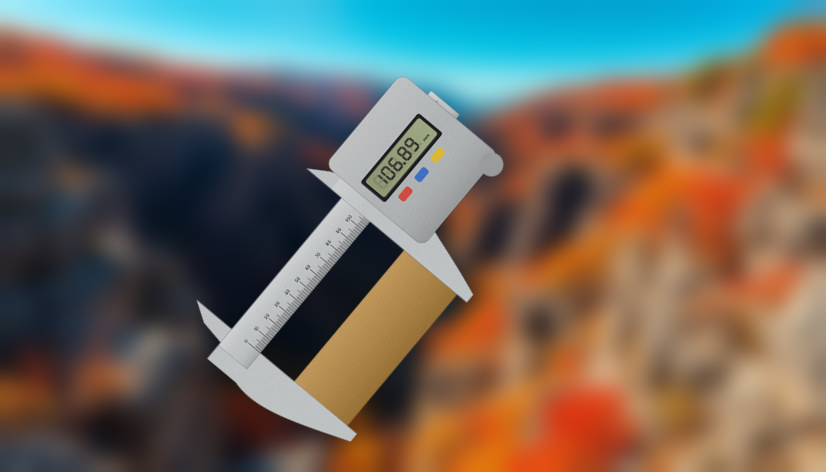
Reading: 106.89 mm
